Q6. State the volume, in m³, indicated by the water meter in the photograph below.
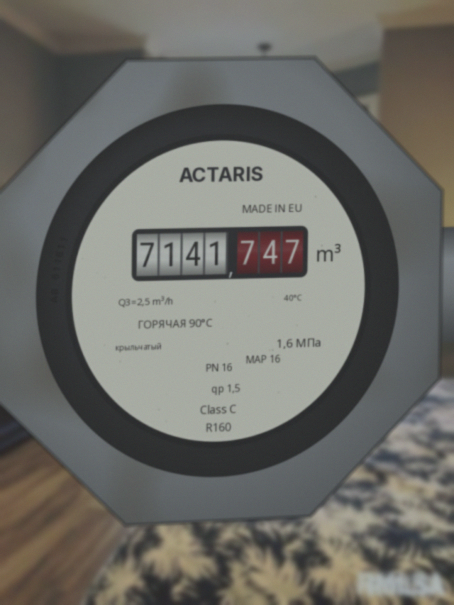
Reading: 7141.747 m³
